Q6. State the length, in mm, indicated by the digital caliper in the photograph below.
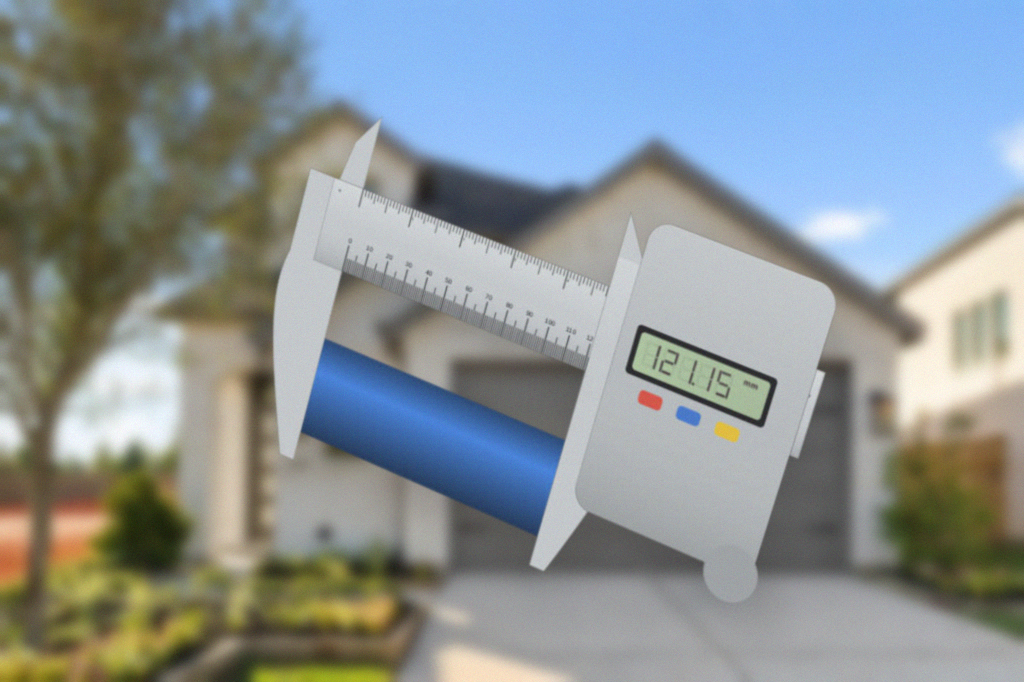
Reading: 121.15 mm
